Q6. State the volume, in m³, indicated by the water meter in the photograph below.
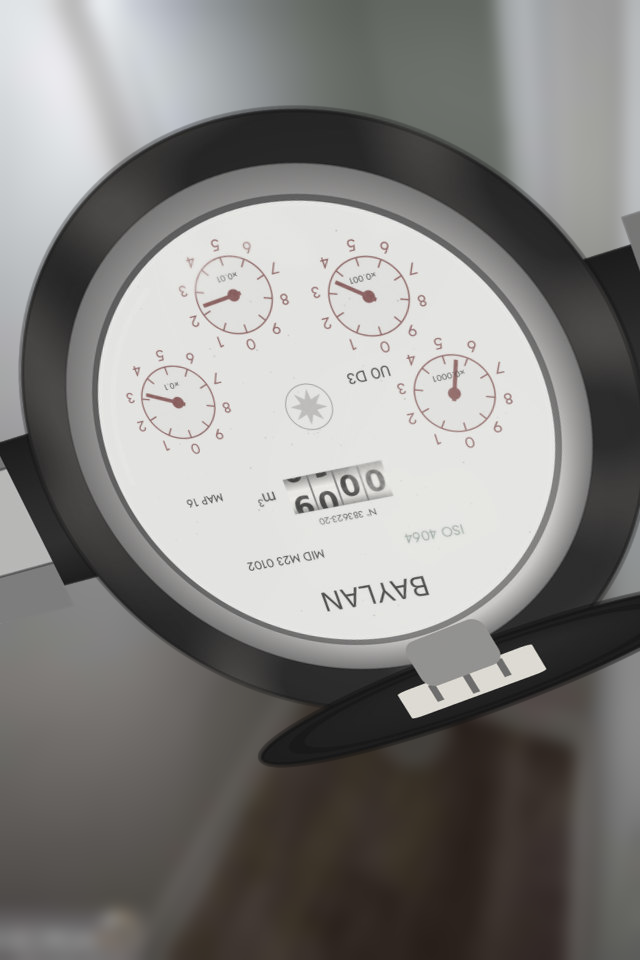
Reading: 9.3235 m³
